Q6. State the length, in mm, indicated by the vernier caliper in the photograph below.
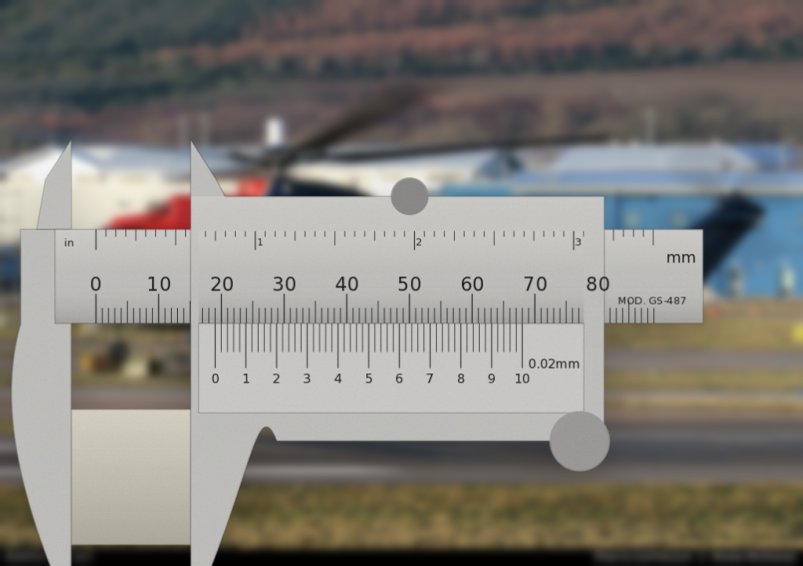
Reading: 19.0 mm
